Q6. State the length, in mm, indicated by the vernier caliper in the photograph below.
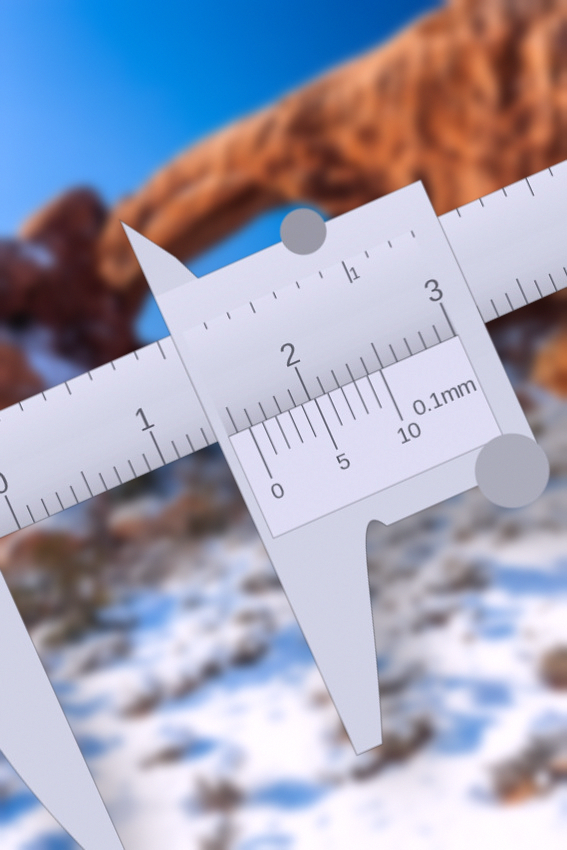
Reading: 15.8 mm
